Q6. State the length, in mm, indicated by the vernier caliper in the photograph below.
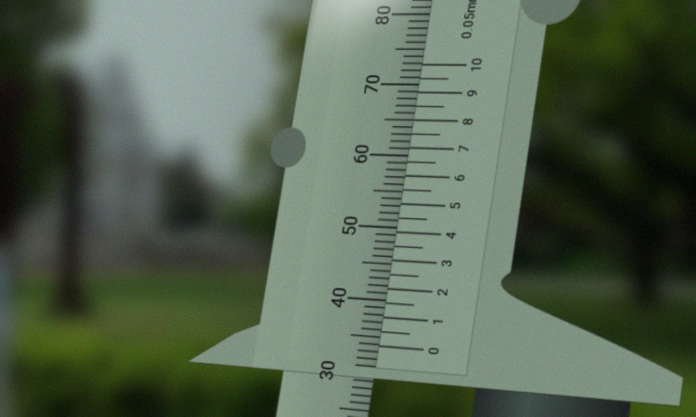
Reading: 33.8 mm
